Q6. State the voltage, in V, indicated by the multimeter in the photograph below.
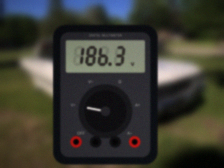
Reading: 186.3 V
